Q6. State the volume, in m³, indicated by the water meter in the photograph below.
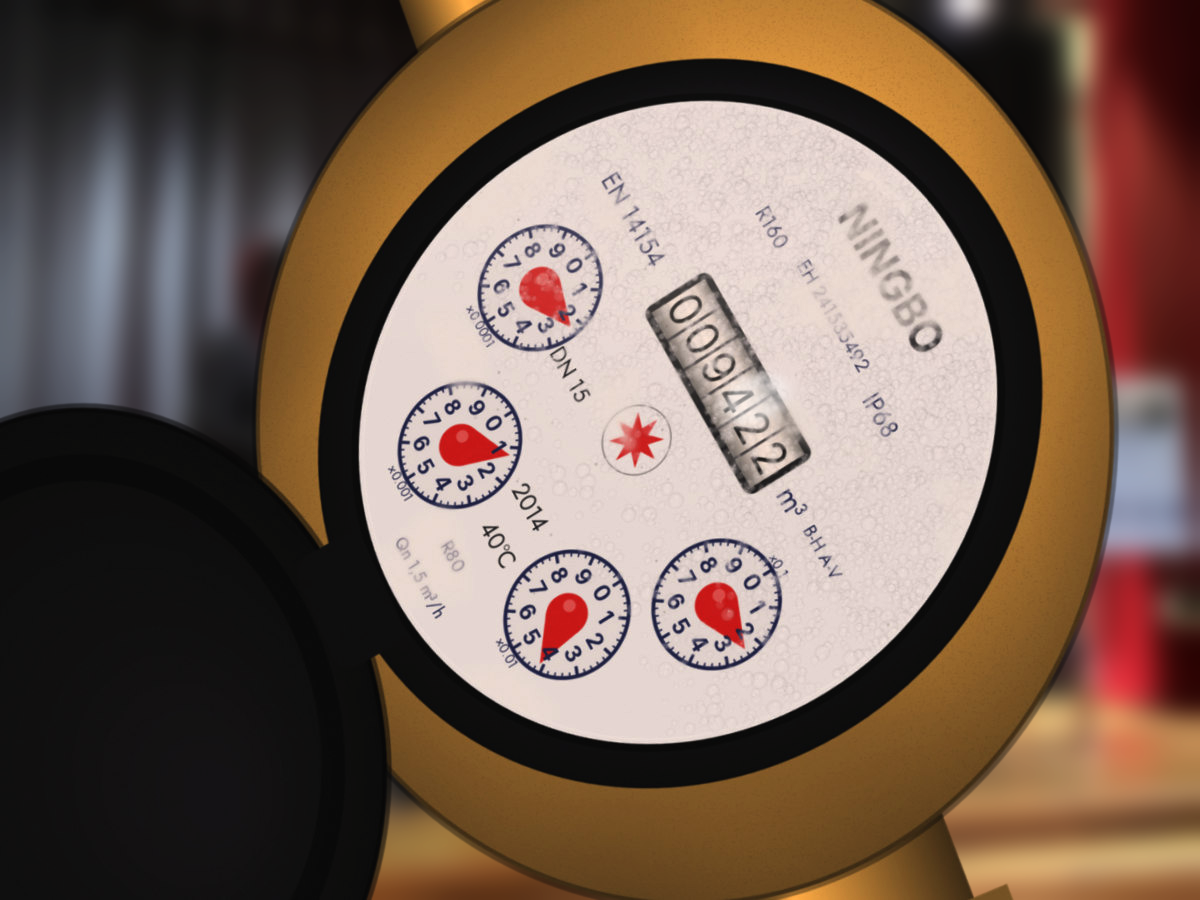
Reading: 9422.2412 m³
